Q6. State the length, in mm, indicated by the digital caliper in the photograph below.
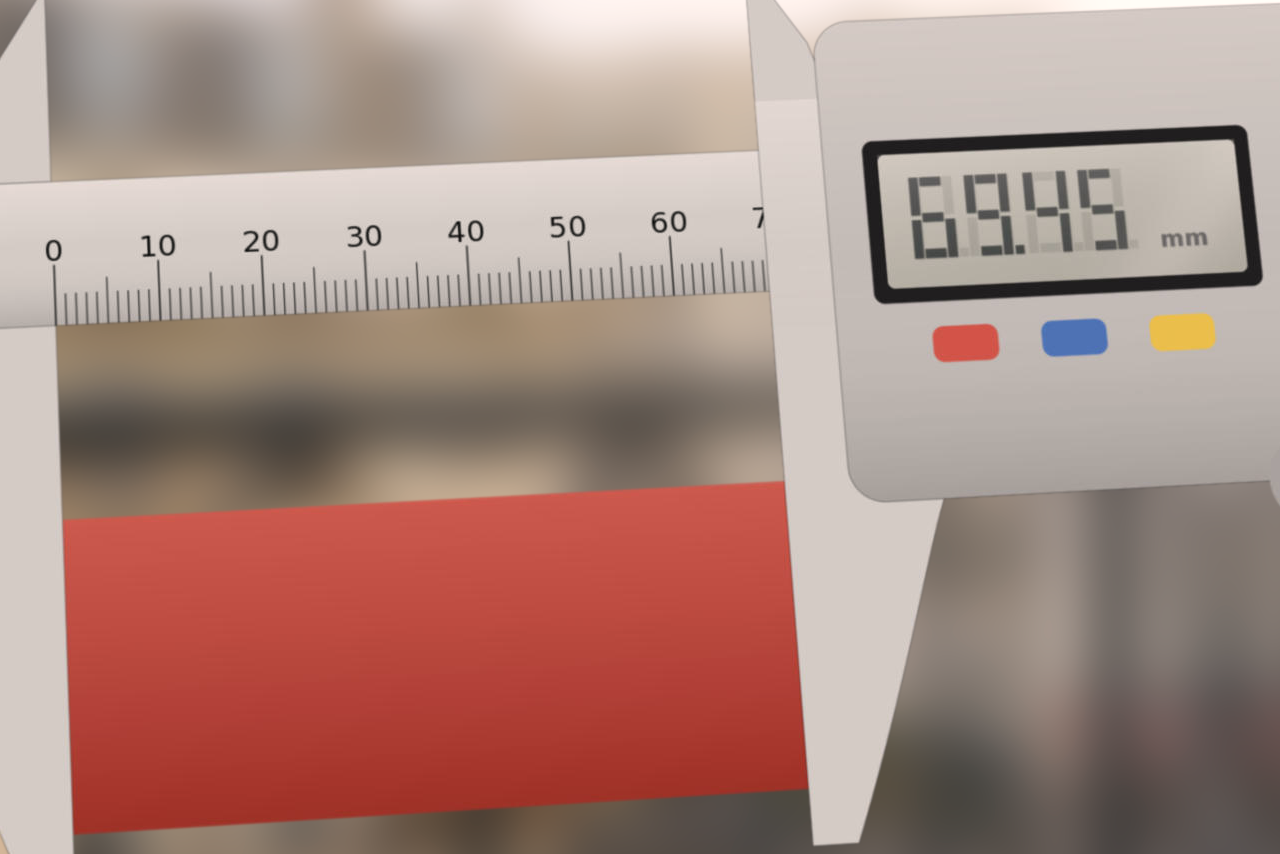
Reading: 69.45 mm
